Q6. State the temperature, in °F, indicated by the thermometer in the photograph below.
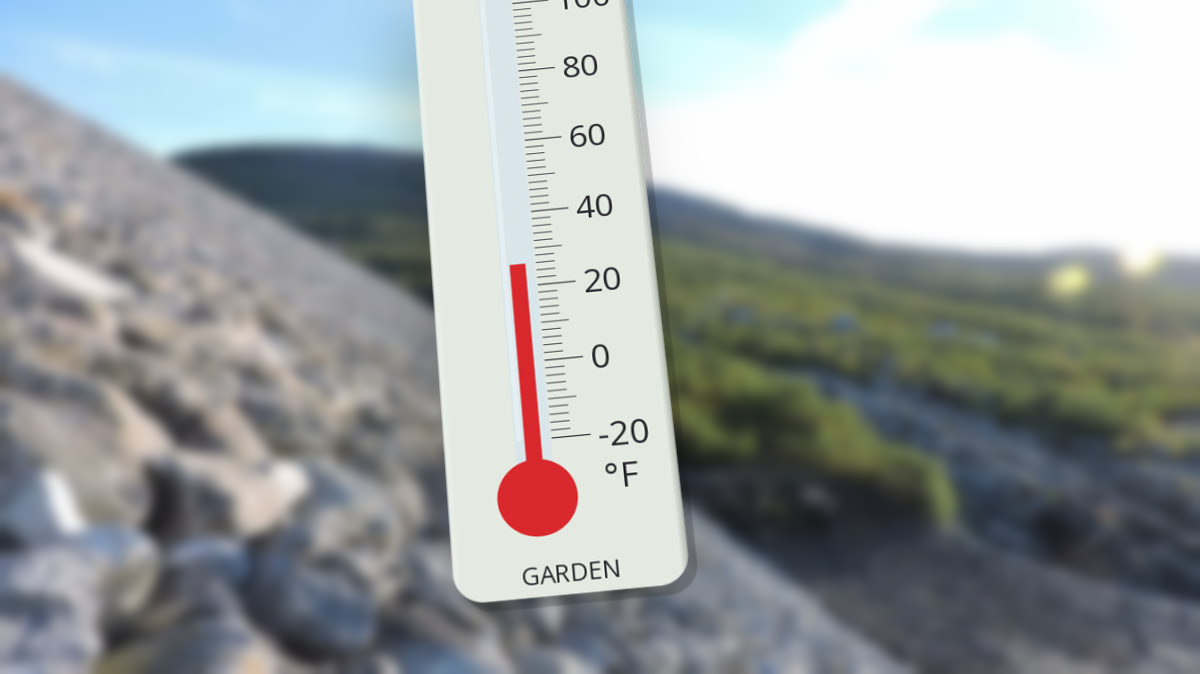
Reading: 26 °F
